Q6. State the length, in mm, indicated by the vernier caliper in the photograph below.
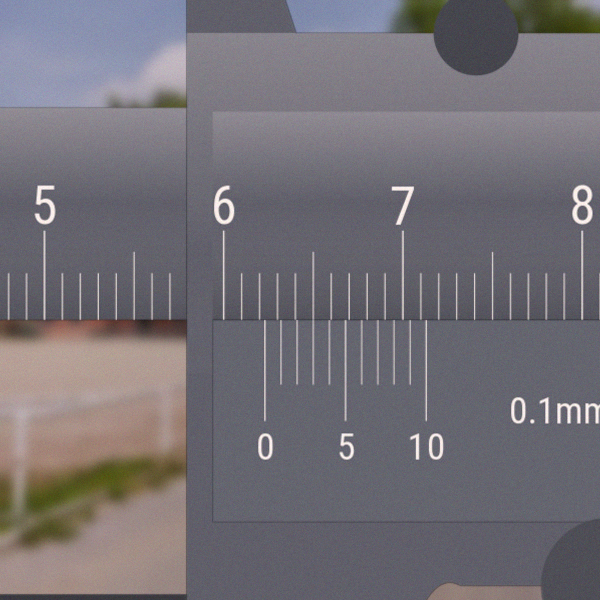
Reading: 62.3 mm
